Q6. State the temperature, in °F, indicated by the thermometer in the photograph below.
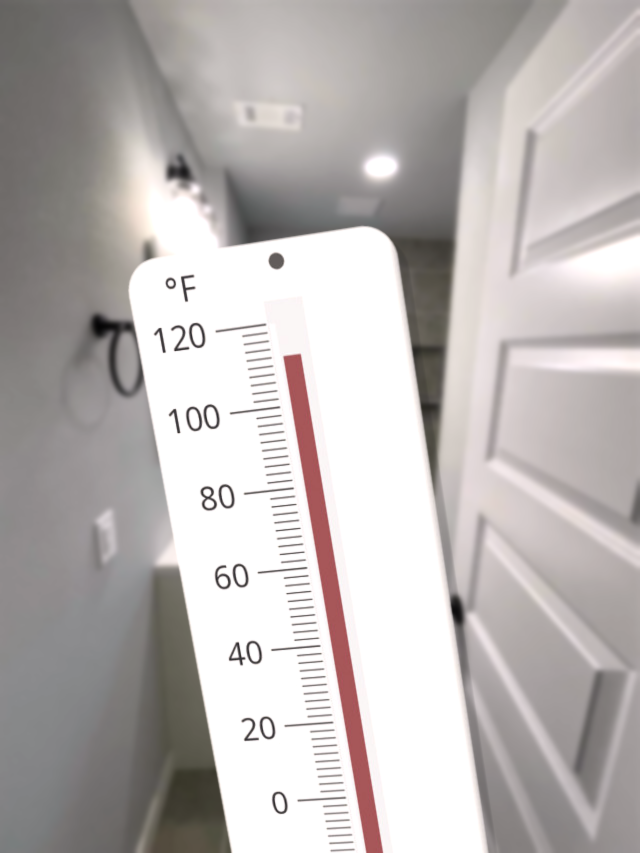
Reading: 112 °F
